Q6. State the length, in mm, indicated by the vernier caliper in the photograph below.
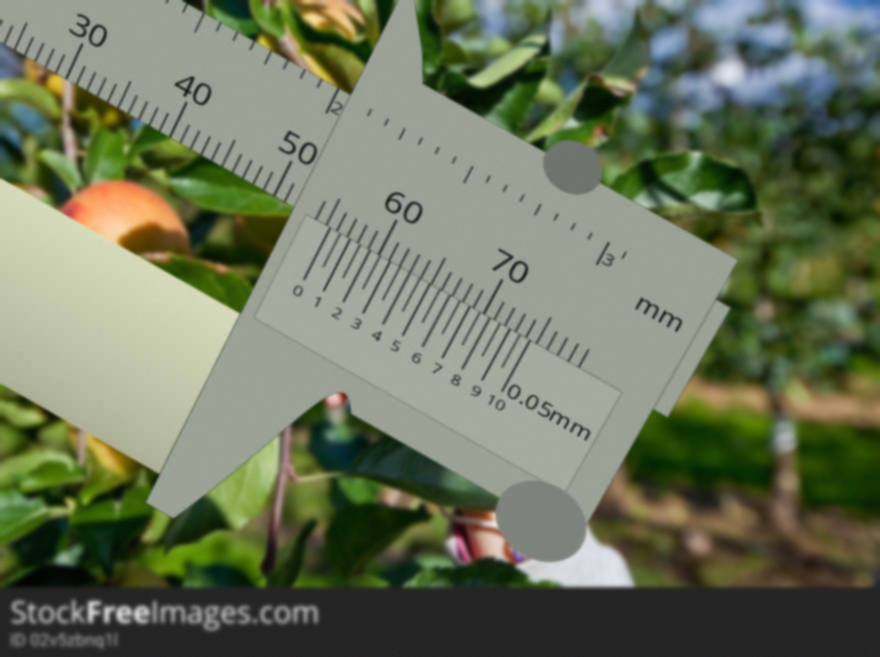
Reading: 55.4 mm
